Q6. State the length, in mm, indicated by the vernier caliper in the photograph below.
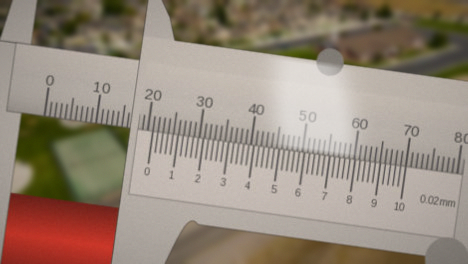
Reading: 21.0 mm
